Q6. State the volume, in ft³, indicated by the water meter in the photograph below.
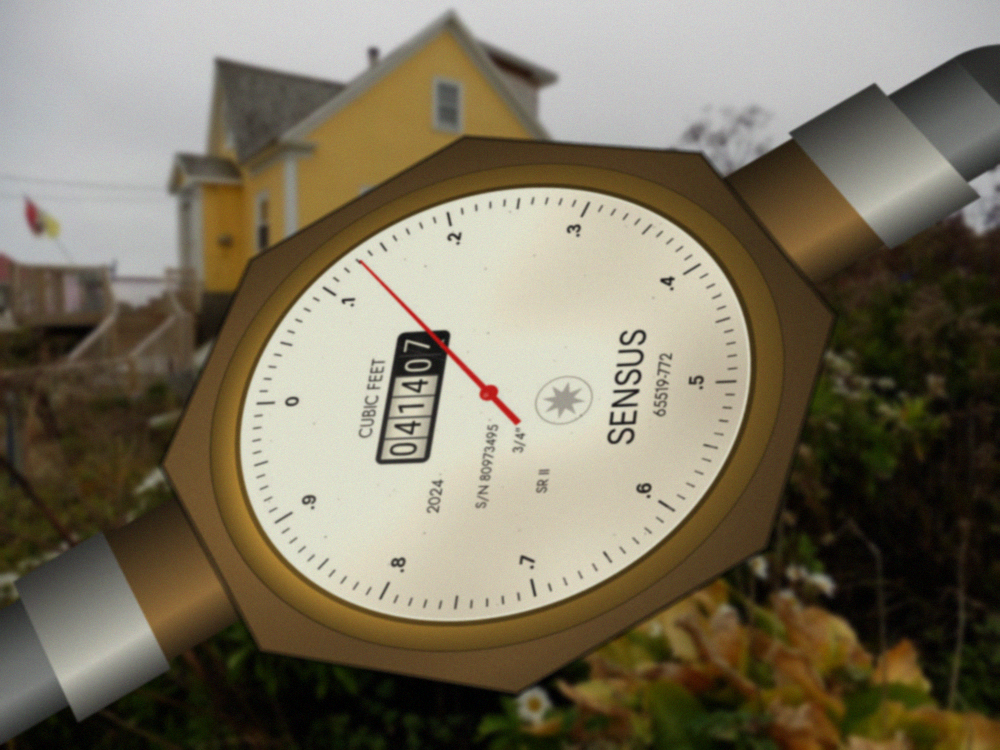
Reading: 41407.13 ft³
